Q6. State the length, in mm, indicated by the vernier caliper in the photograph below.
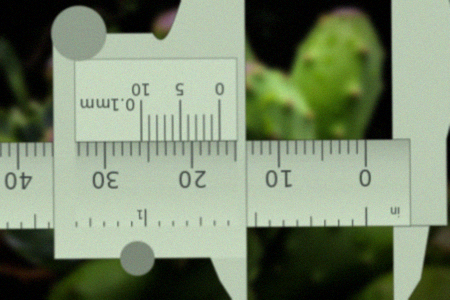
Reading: 16.8 mm
